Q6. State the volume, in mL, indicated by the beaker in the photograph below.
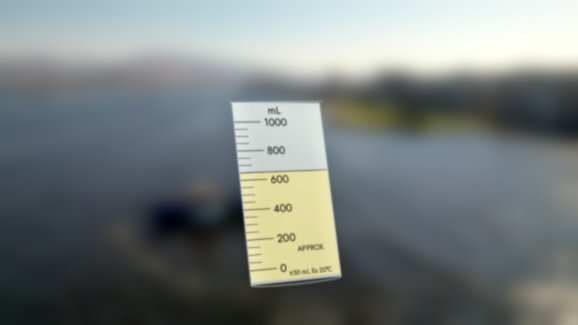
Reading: 650 mL
